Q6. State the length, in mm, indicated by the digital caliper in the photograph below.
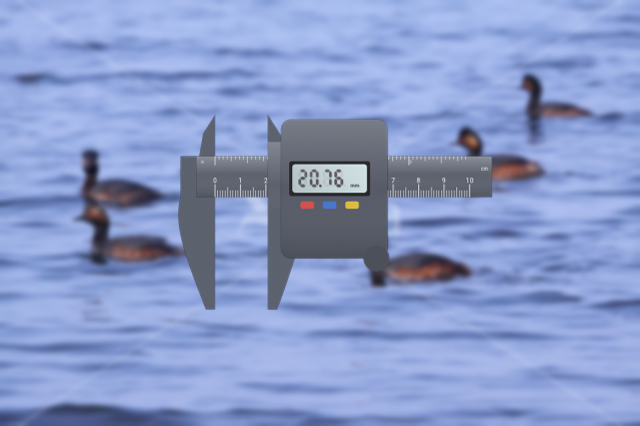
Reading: 20.76 mm
